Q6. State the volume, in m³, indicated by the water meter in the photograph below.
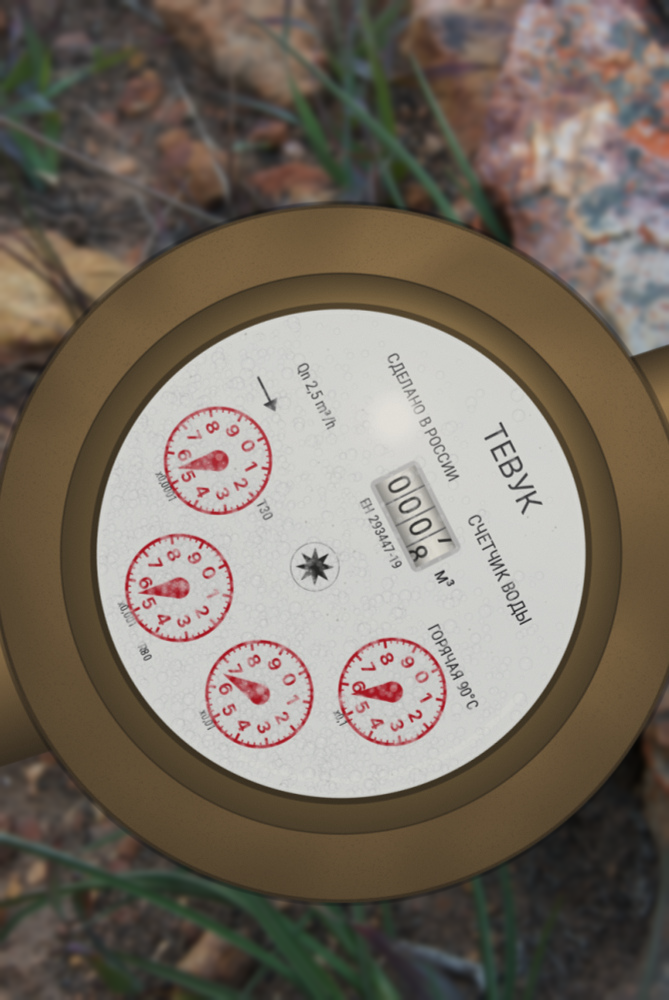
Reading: 7.5655 m³
